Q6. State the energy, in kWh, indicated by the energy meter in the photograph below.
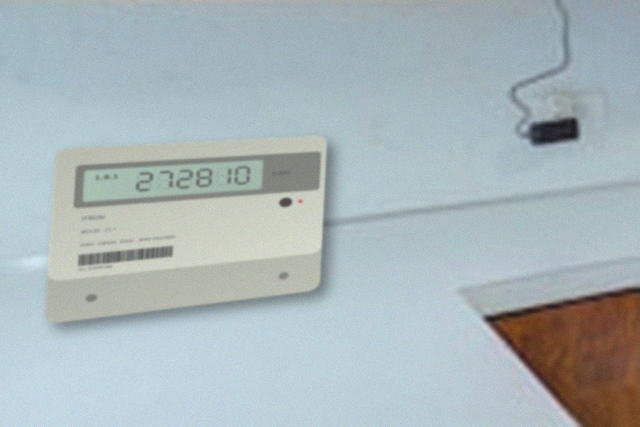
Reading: 272810 kWh
